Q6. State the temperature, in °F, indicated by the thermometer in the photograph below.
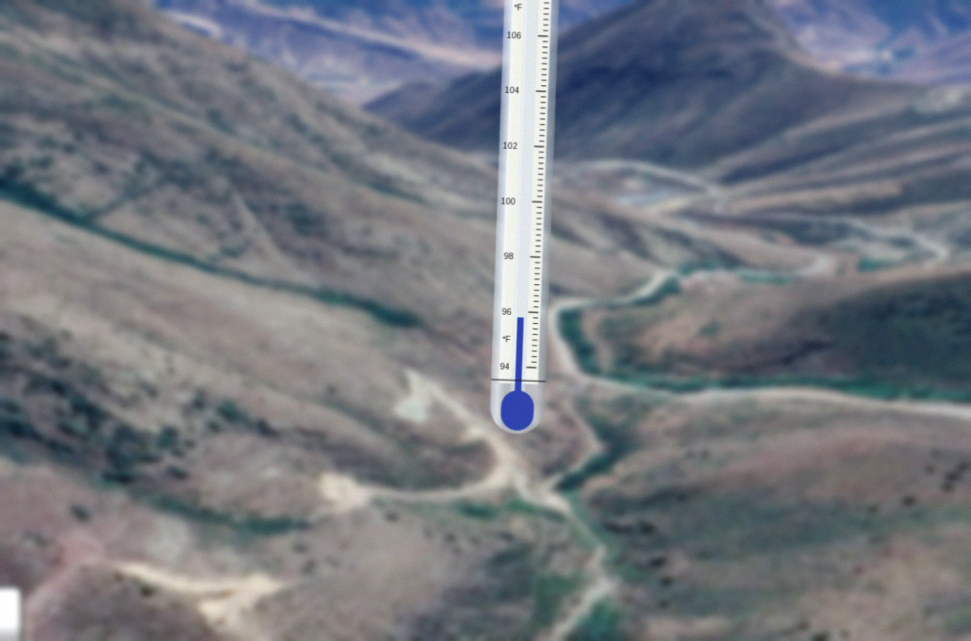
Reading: 95.8 °F
